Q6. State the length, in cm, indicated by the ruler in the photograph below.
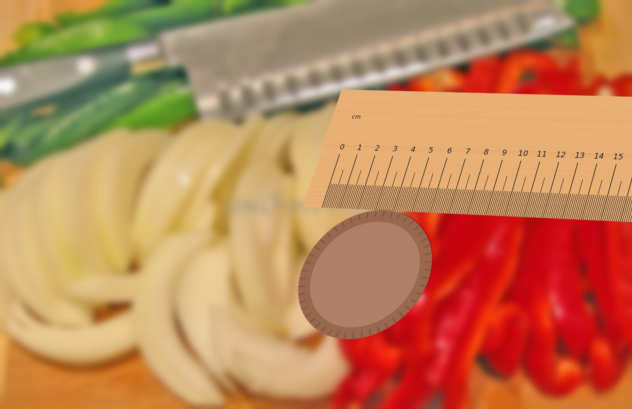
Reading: 7 cm
